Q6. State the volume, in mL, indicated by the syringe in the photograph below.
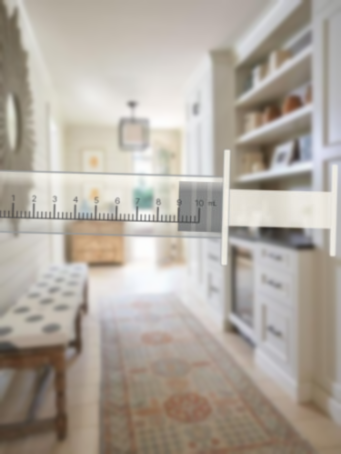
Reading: 9 mL
